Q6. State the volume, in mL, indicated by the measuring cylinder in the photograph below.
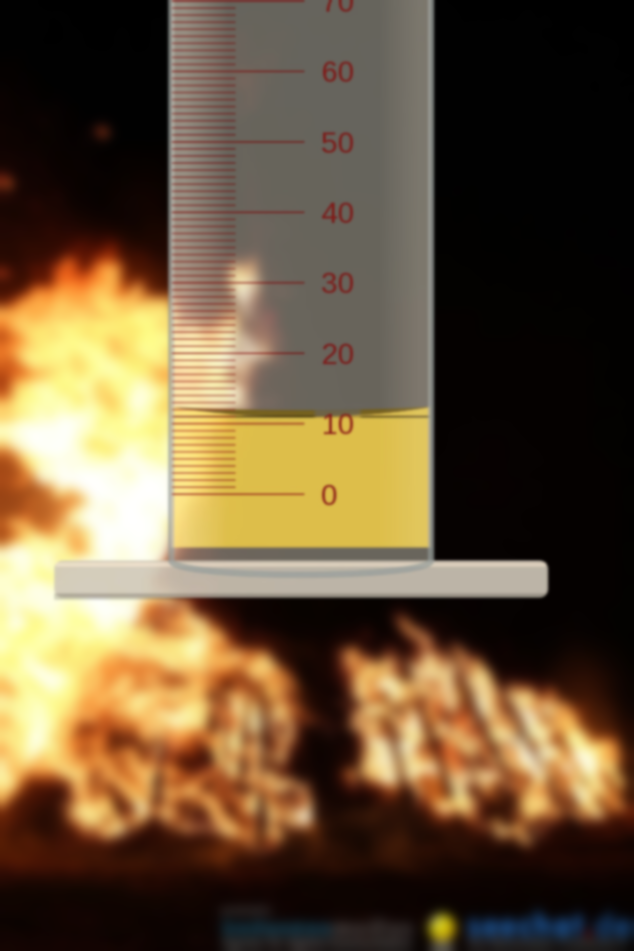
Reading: 11 mL
